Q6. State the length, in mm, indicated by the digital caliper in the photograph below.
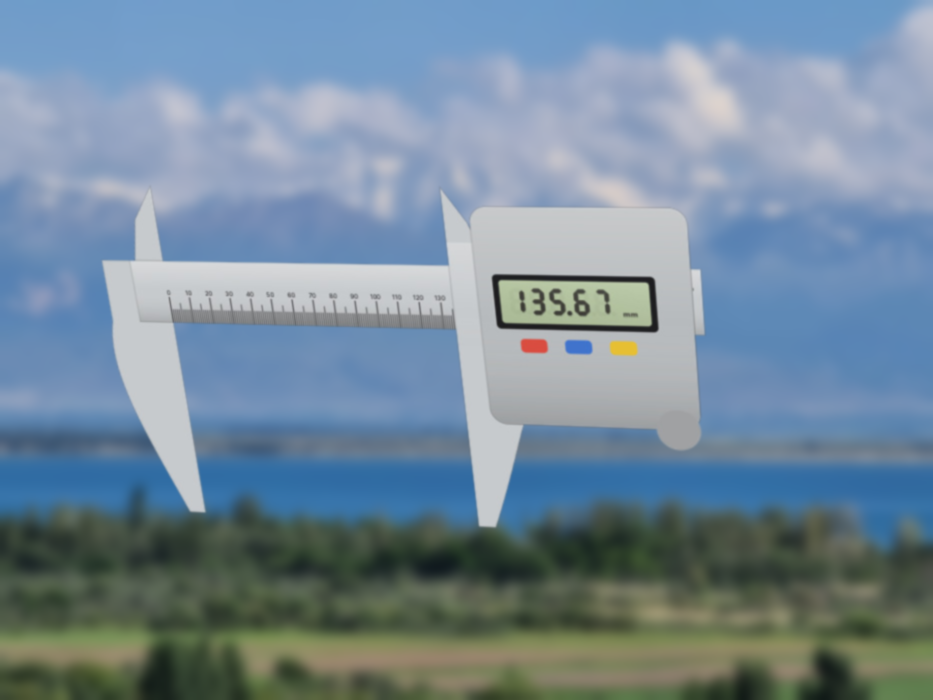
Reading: 135.67 mm
